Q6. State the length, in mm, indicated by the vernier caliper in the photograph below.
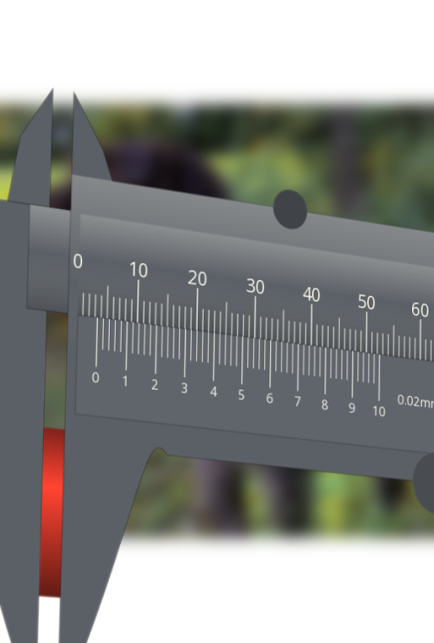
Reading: 3.4 mm
